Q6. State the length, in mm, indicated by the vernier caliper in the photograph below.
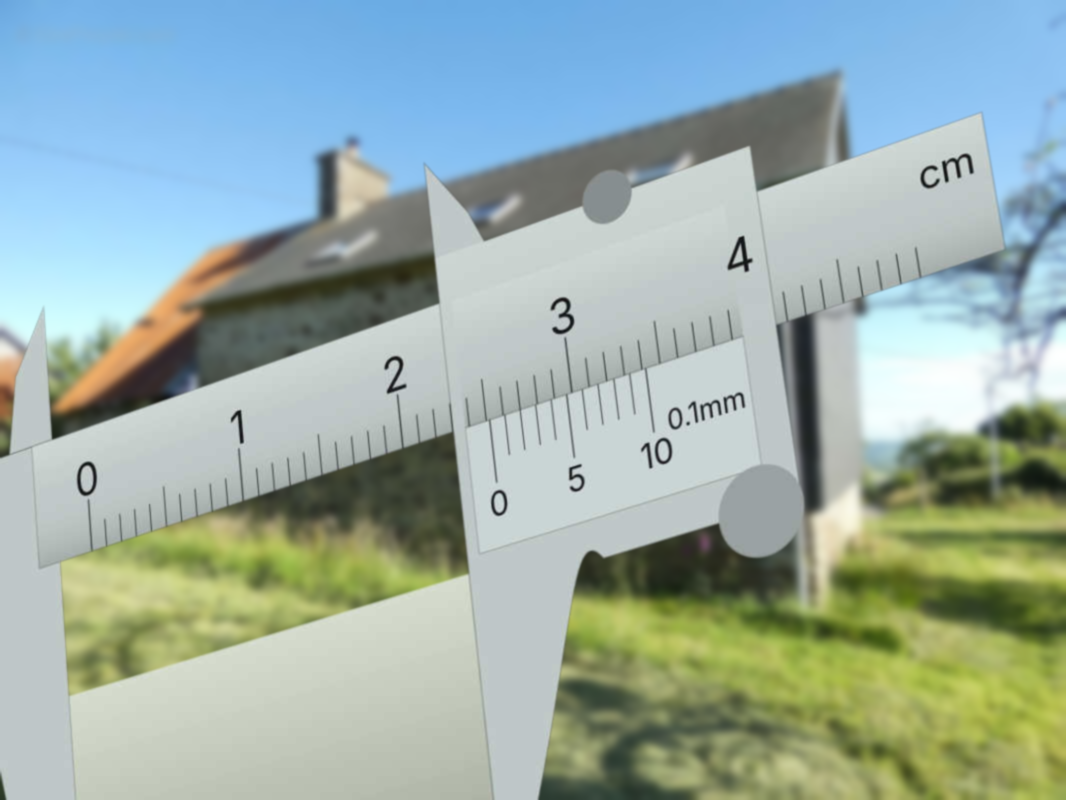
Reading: 25.2 mm
